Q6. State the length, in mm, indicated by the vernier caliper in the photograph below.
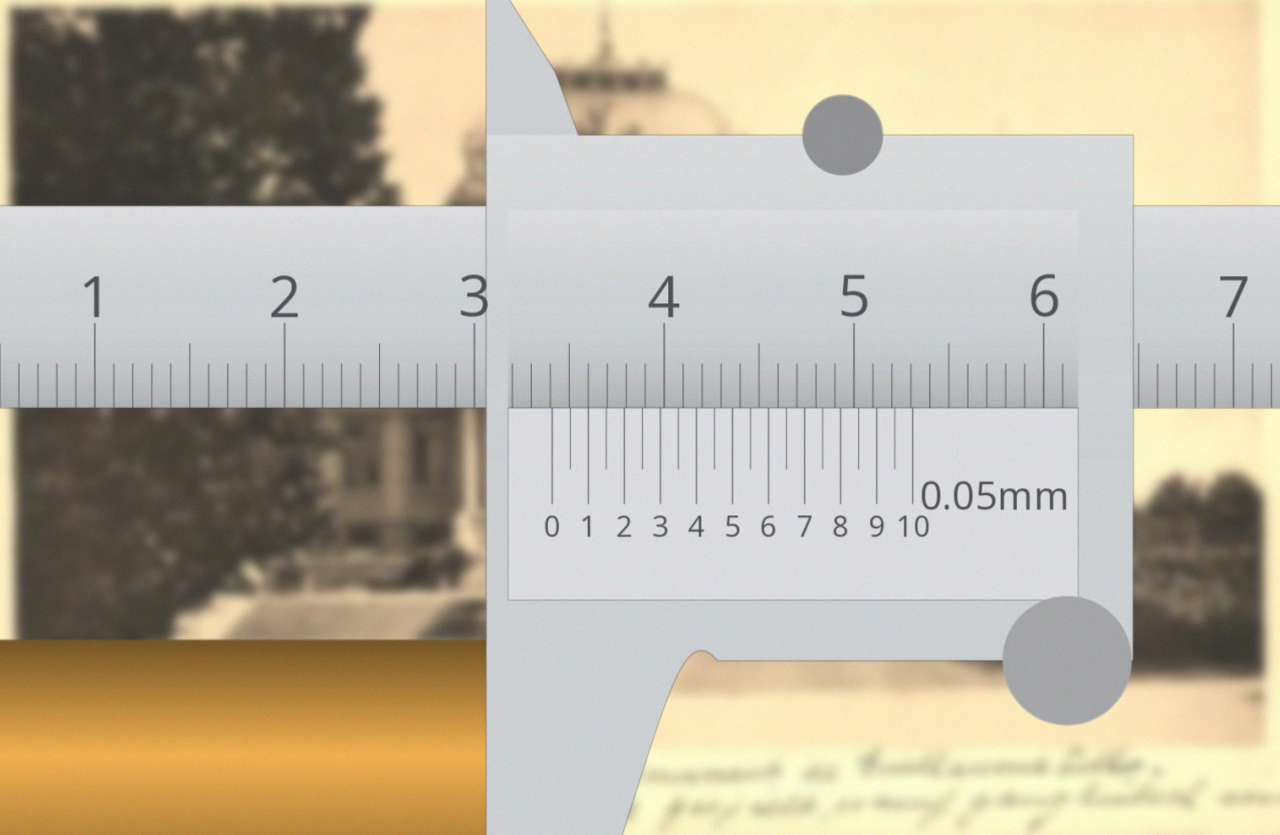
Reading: 34.1 mm
